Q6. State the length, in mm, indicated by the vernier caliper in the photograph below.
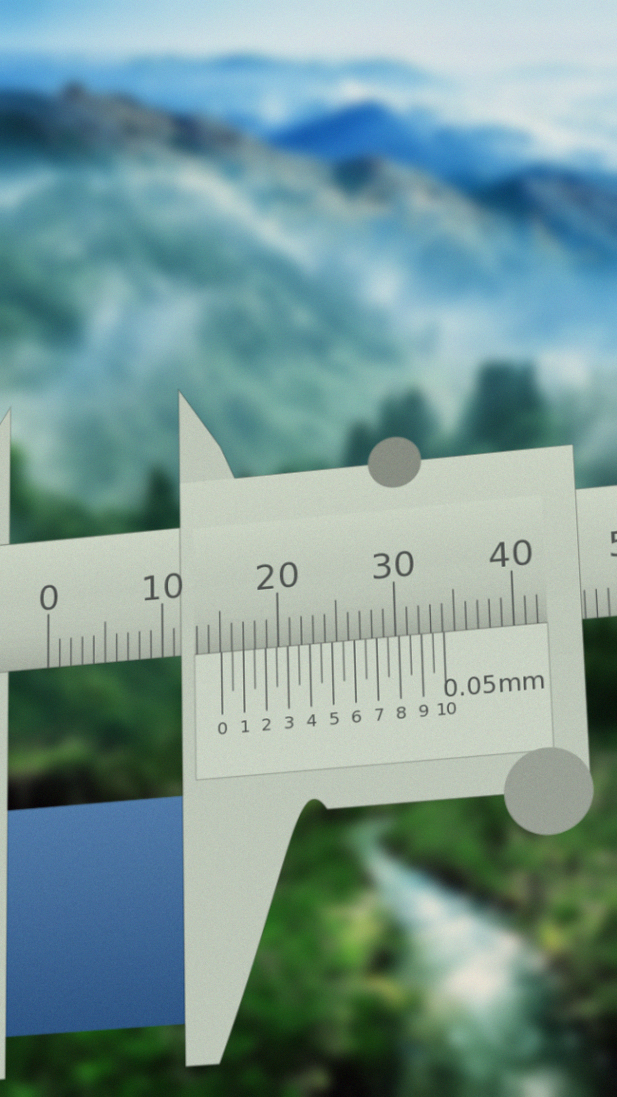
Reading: 15.1 mm
